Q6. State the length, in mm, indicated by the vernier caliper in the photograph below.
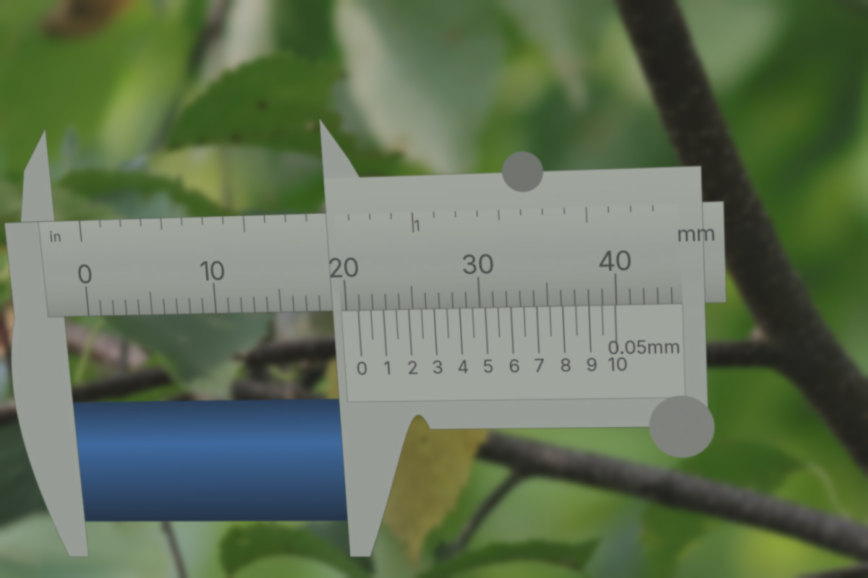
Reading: 20.9 mm
